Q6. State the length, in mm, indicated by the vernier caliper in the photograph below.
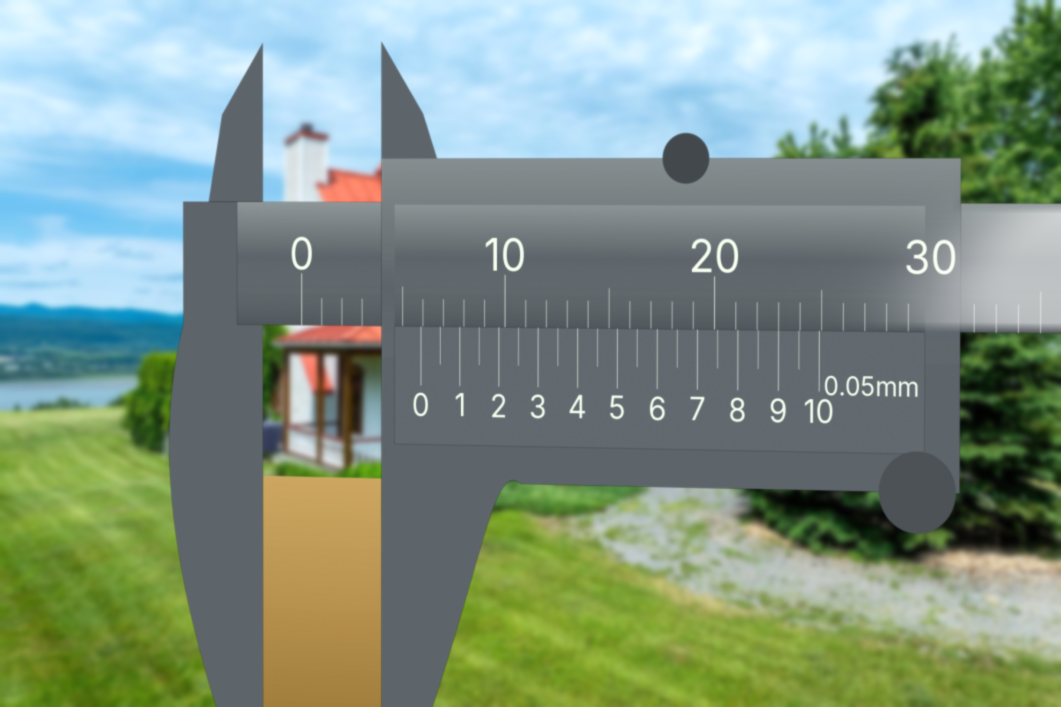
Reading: 5.9 mm
